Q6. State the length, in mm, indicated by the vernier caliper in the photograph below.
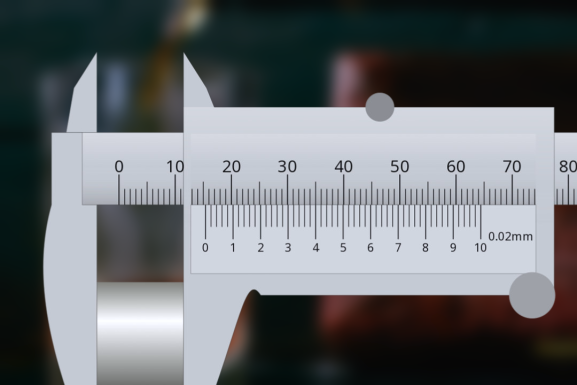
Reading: 15.4 mm
